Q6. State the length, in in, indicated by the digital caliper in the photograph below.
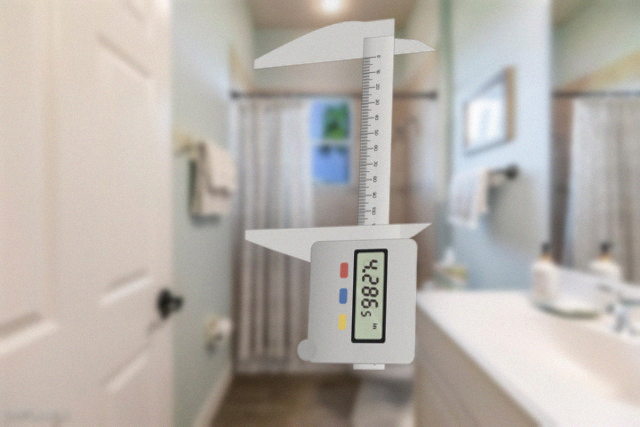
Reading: 4.2865 in
